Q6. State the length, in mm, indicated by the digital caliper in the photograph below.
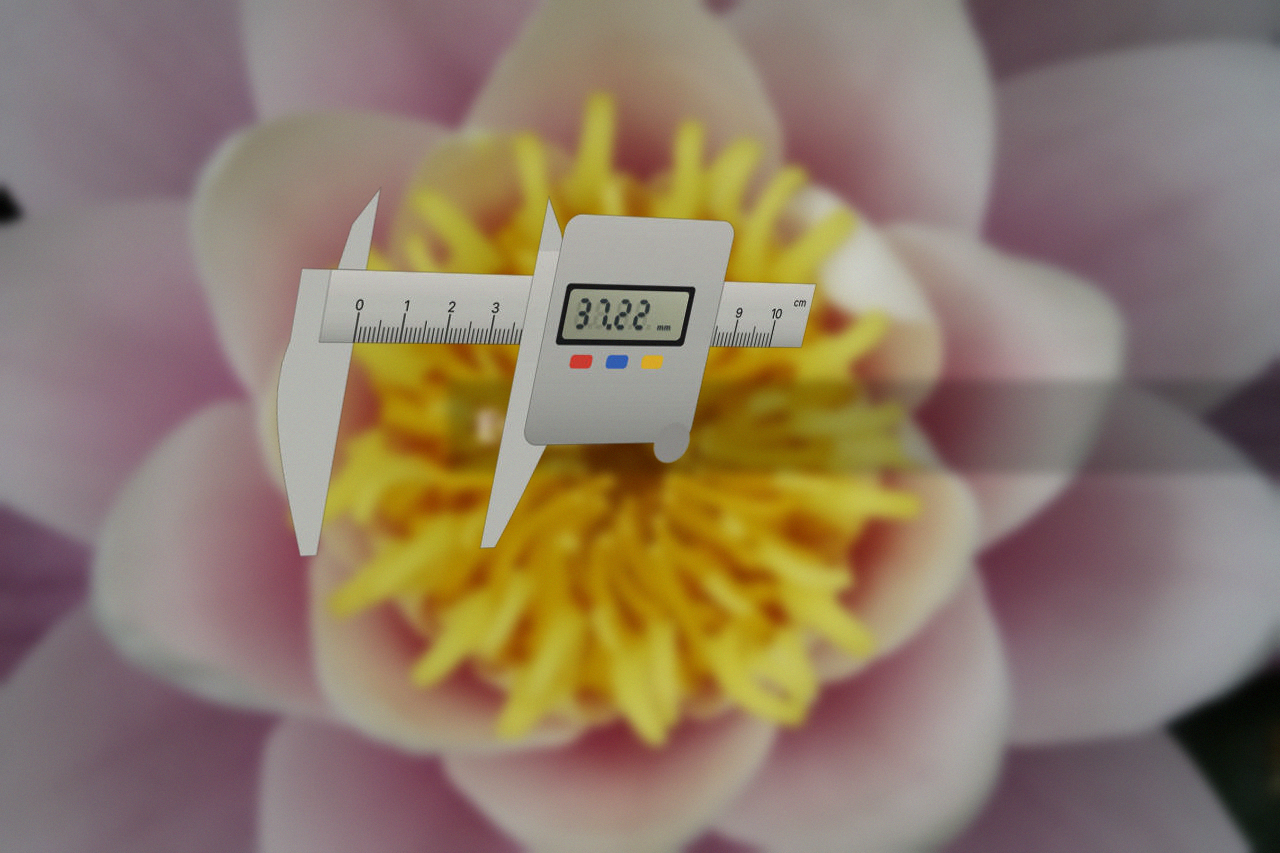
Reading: 37.22 mm
